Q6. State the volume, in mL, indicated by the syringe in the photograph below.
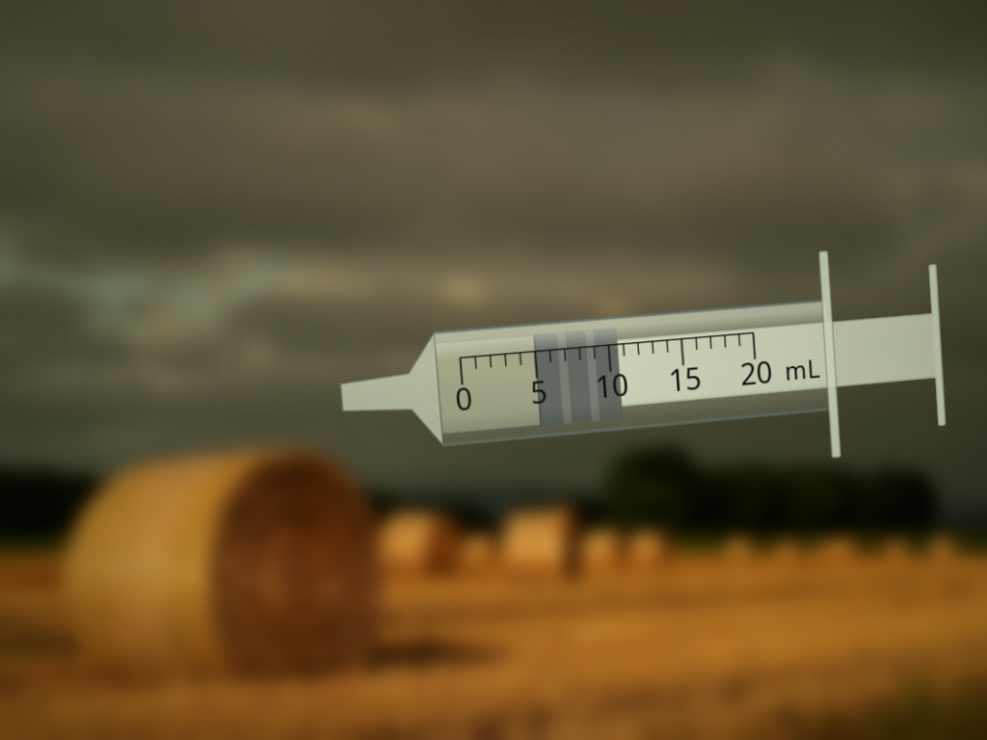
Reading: 5 mL
